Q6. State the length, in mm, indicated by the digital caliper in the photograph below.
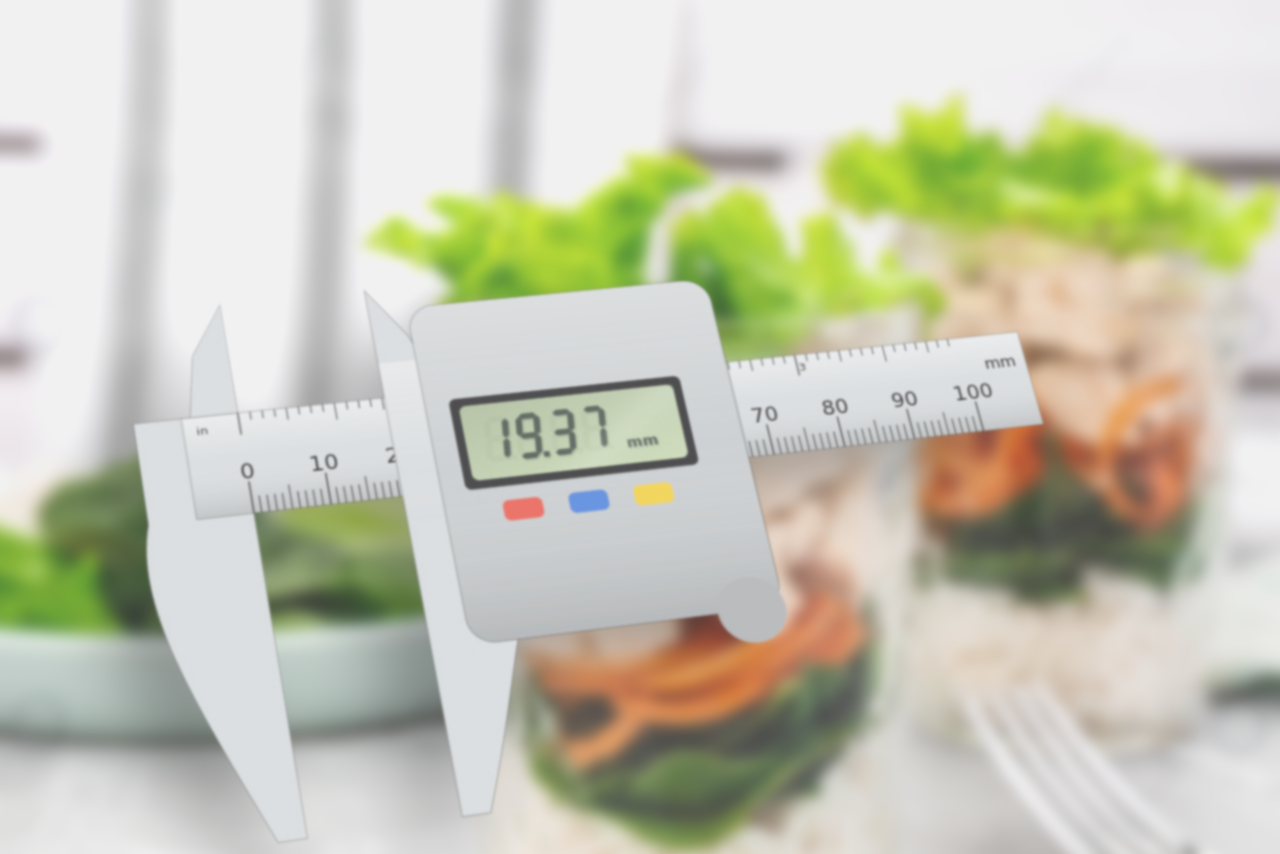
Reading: 19.37 mm
